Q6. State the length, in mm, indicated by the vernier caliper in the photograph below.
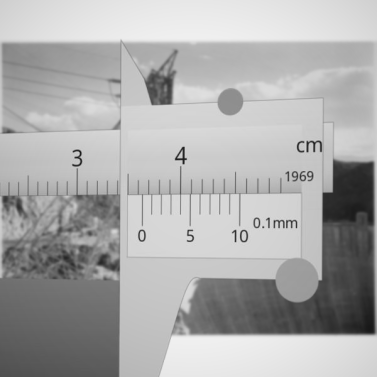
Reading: 36.4 mm
